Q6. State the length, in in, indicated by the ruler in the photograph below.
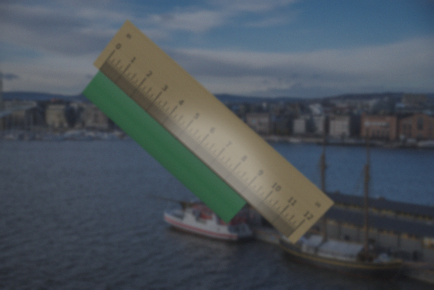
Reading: 9.5 in
